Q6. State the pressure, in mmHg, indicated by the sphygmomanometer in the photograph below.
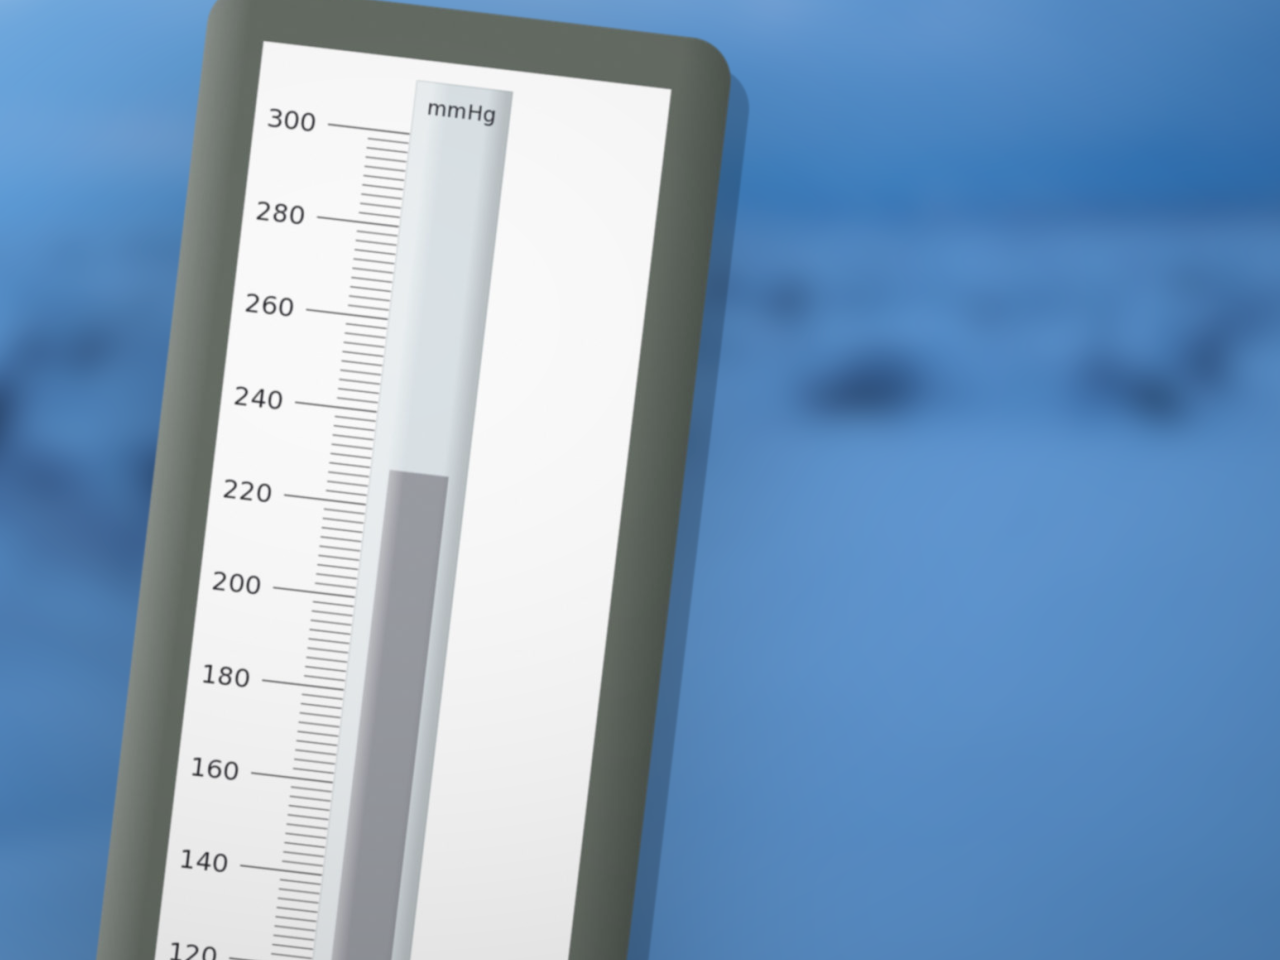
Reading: 228 mmHg
